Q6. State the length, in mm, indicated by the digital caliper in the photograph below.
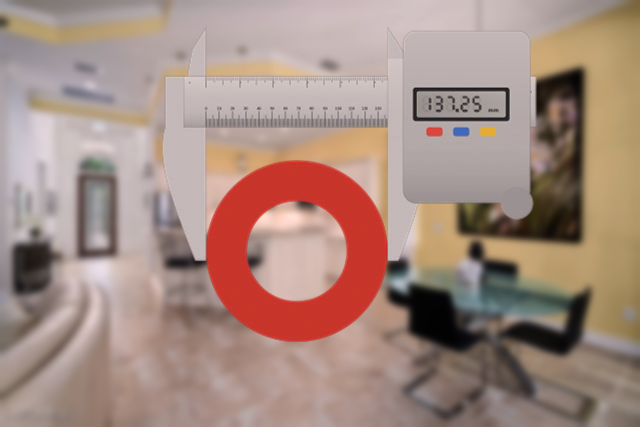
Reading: 137.25 mm
